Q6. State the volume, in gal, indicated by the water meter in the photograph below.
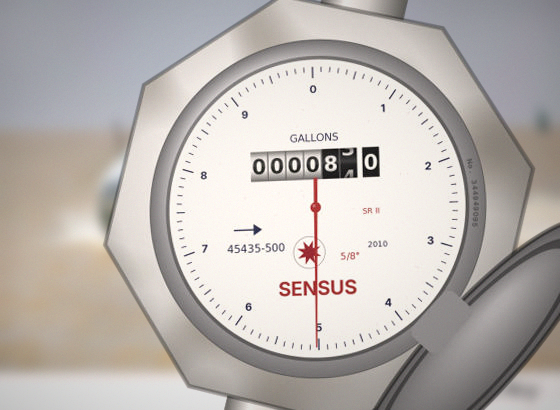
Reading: 835.0 gal
